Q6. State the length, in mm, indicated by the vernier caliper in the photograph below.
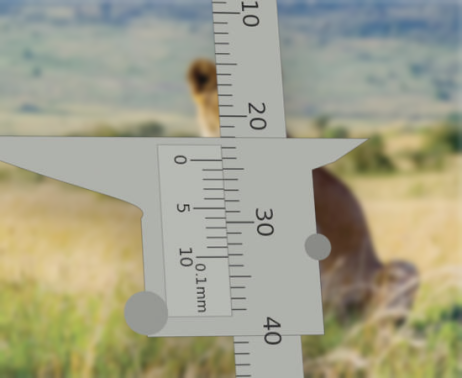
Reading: 24.2 mm
